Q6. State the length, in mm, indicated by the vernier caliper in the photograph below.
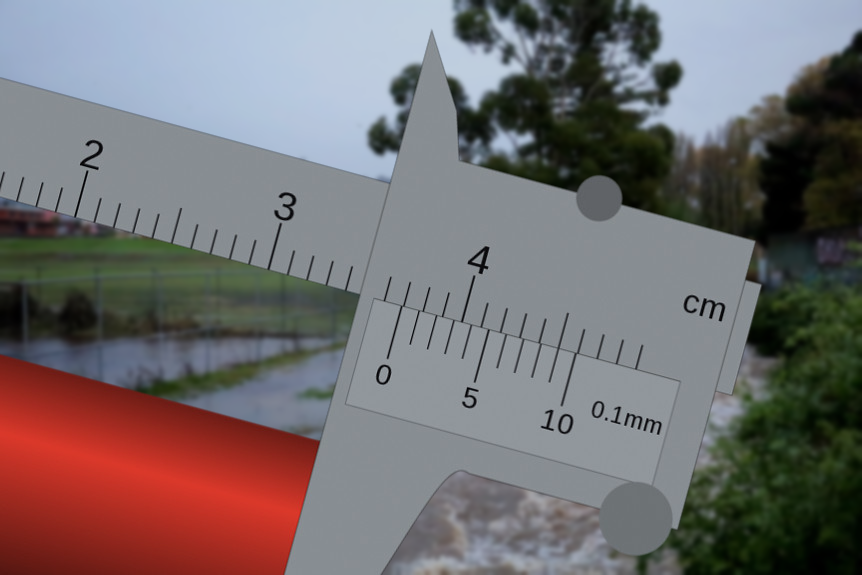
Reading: 36.9 mm
